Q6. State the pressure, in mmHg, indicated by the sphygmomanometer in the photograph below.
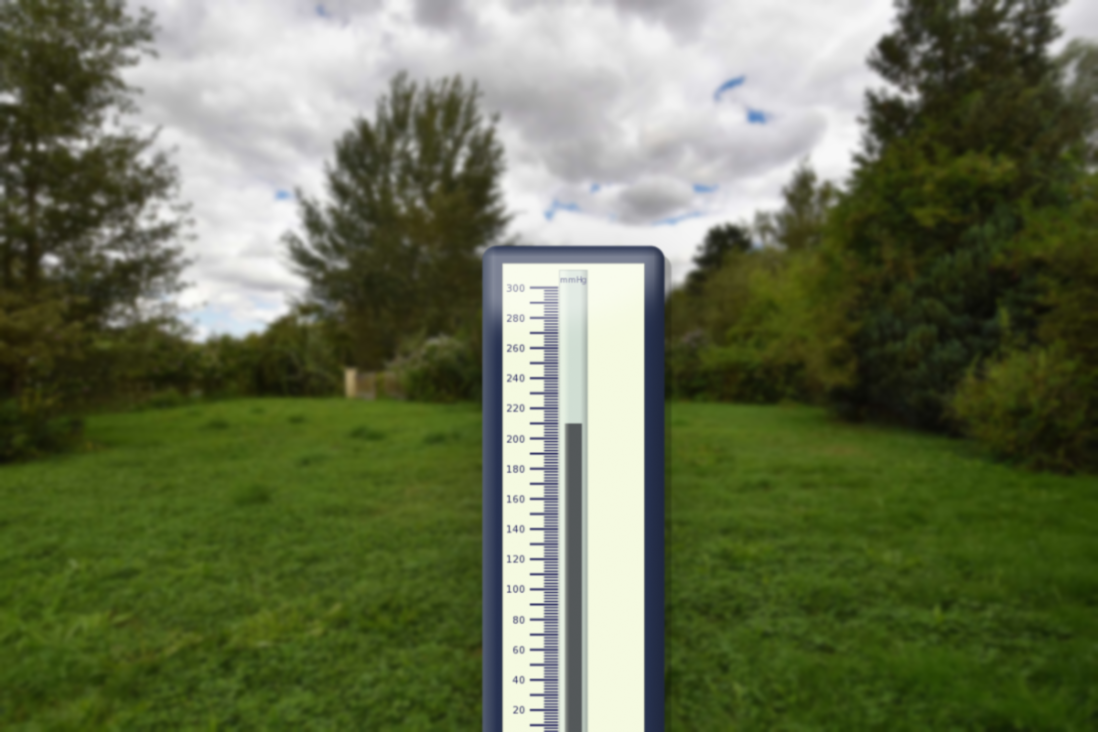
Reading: 210 mmHg
